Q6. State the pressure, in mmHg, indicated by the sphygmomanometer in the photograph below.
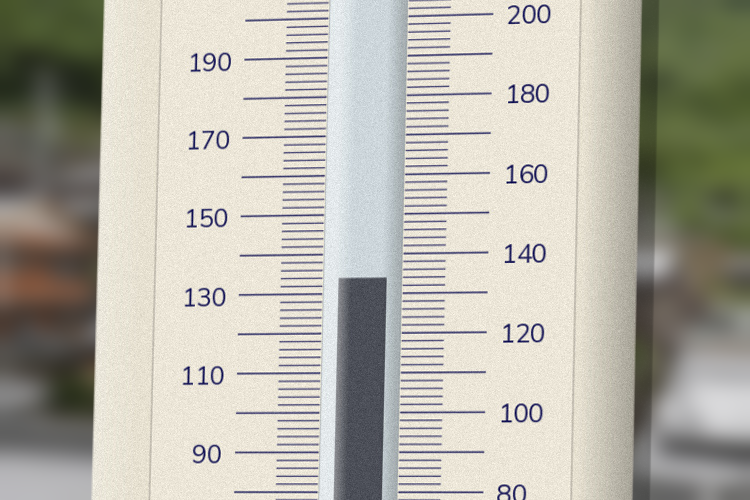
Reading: 134 mmHg
